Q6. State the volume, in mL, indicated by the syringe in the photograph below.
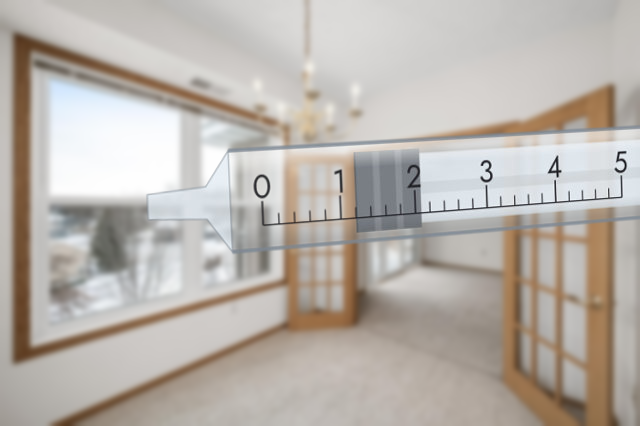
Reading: 1.2 mL
